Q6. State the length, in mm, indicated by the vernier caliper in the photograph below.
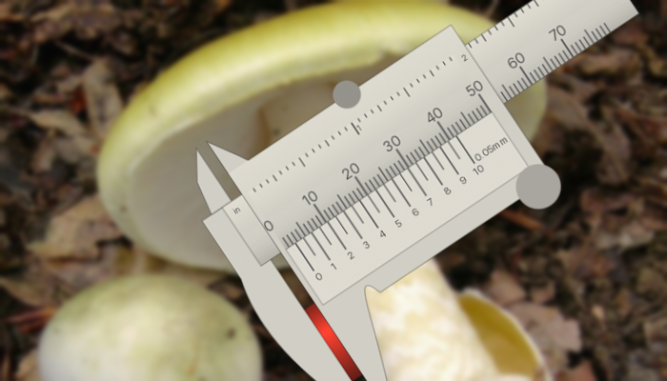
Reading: 2.5 mm
